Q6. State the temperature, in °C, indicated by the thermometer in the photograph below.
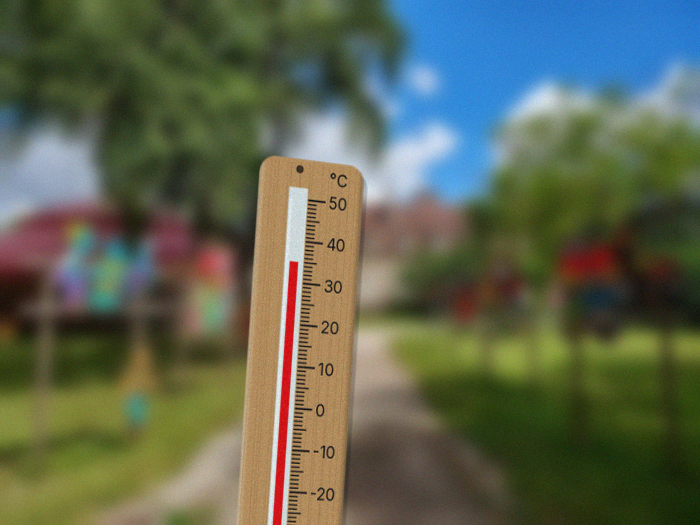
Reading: 35 °C
